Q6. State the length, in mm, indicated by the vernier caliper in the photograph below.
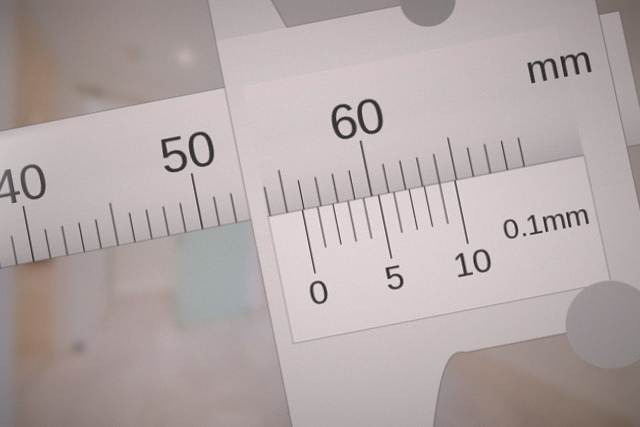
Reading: 55.9 mm
